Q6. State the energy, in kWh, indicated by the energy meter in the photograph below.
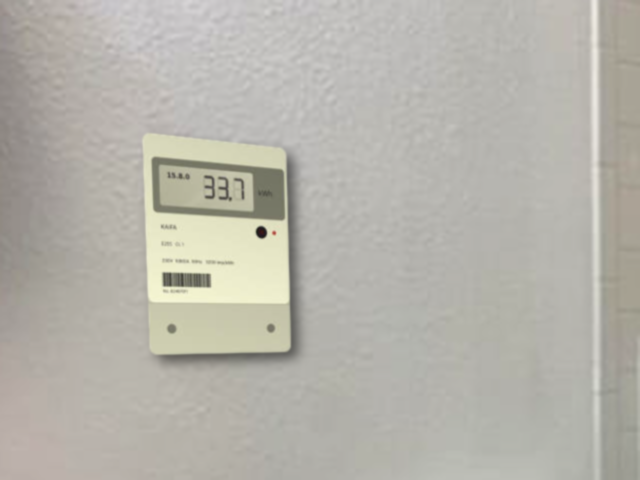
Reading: 33.7 kWh
